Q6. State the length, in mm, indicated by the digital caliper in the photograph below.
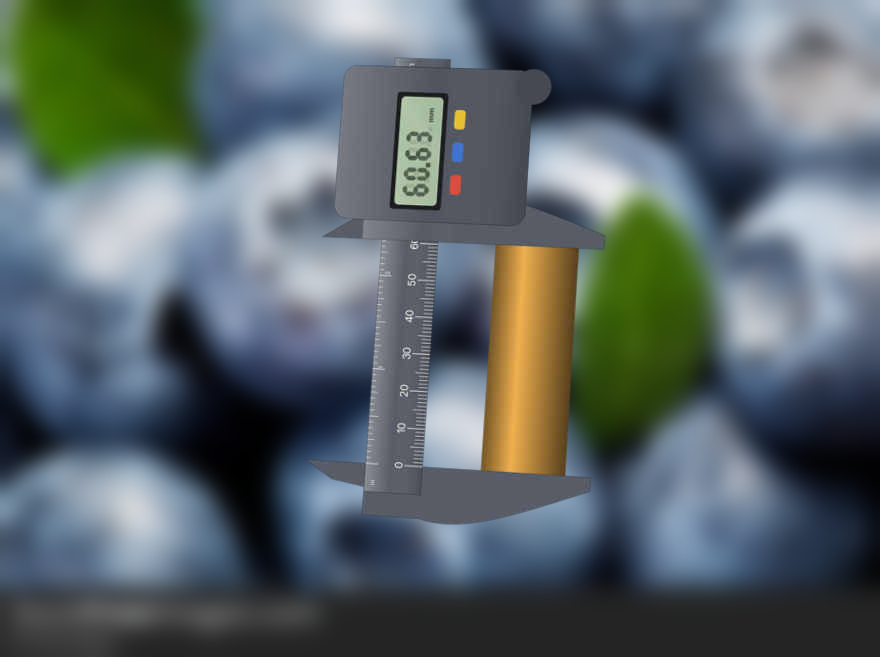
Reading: 60.63 mm
